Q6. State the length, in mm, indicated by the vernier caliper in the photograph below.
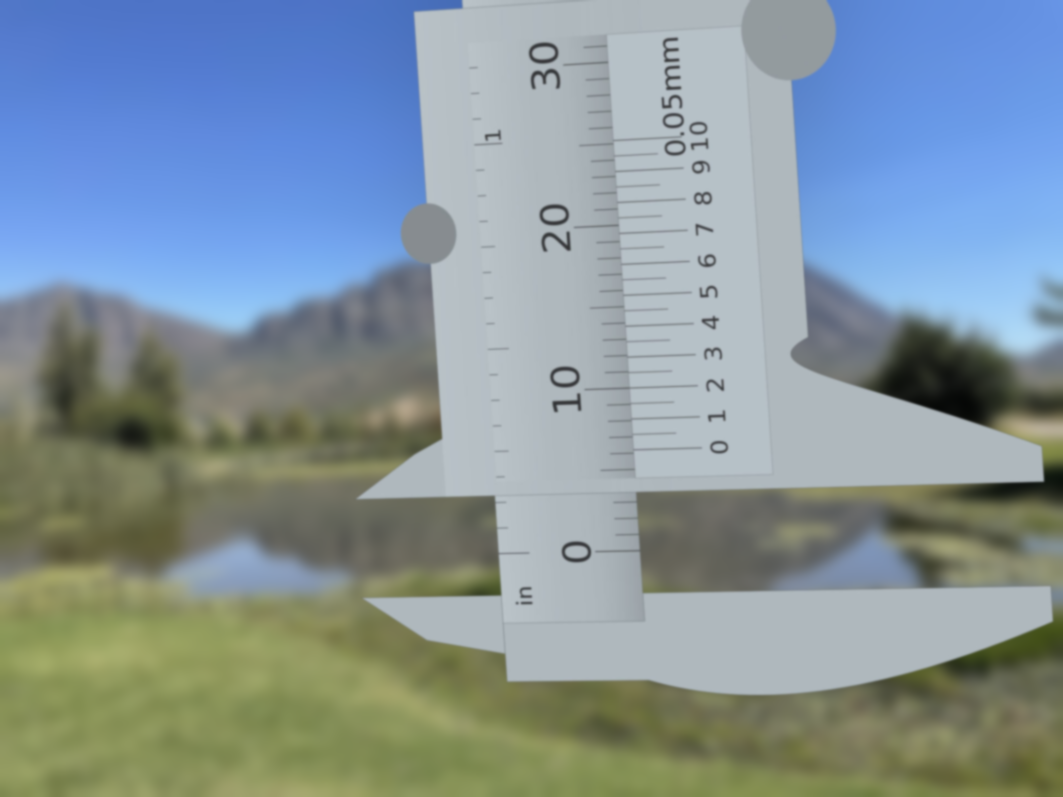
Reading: 6.2 mm
